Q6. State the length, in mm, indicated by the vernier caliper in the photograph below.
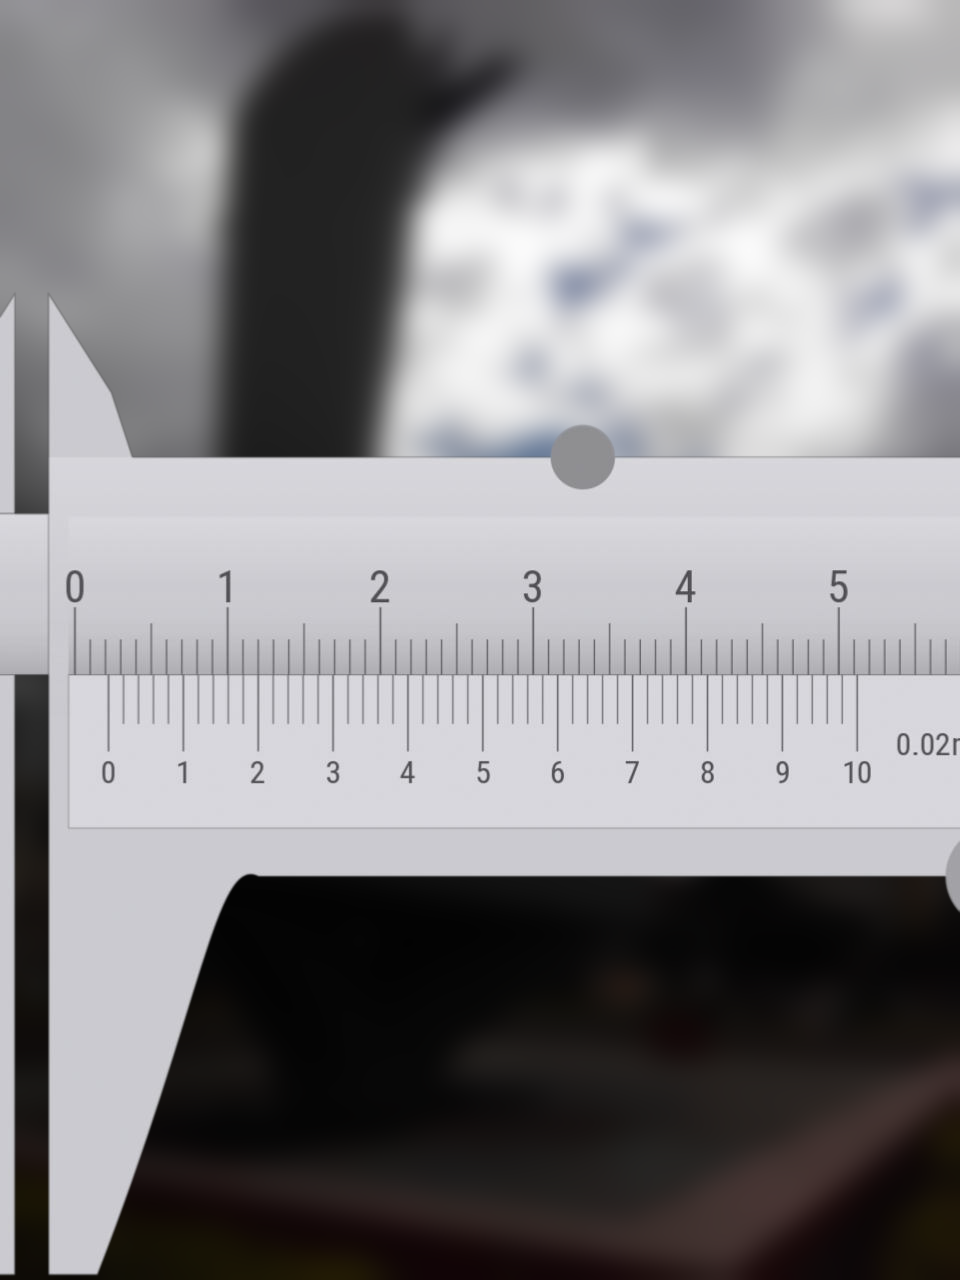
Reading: 2.2 mm
